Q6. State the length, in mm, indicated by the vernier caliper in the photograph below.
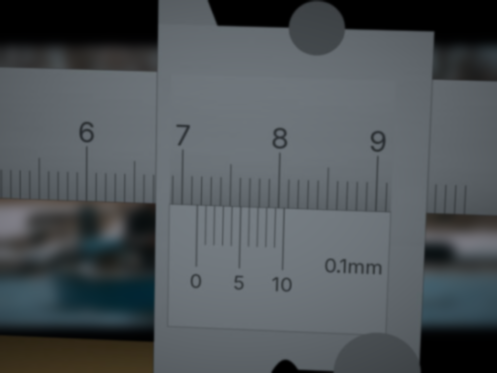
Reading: 71.6 mm
